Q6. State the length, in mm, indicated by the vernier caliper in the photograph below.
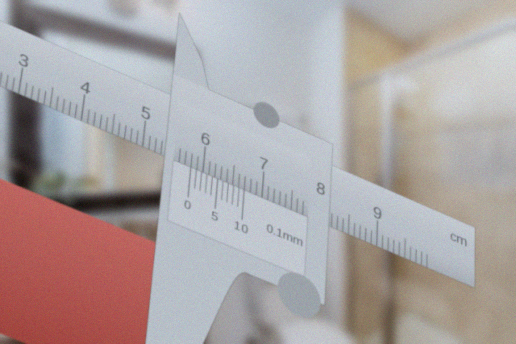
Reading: 58.0 mm
